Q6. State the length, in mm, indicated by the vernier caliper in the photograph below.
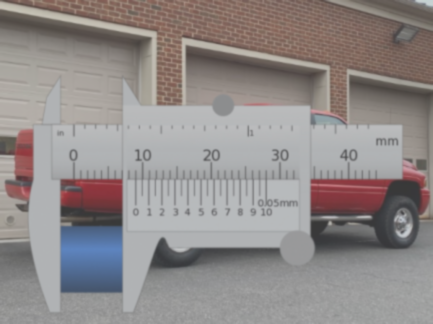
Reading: 9.0 mm
